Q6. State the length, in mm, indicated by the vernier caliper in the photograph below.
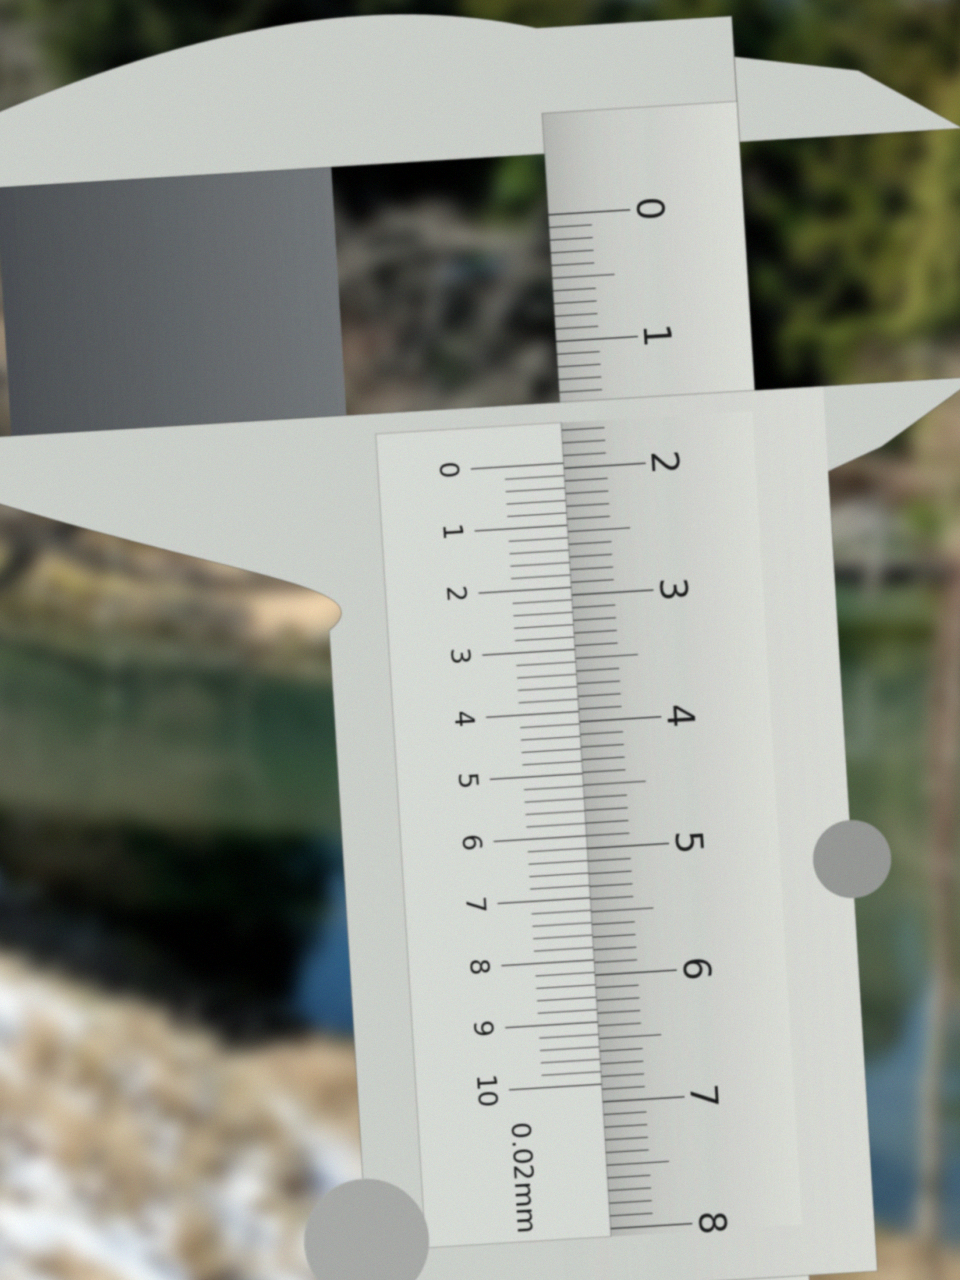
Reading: 19.6 mm
